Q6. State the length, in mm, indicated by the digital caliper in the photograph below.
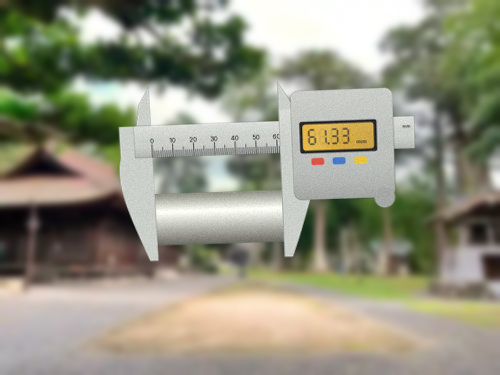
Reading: 61.33 mm
